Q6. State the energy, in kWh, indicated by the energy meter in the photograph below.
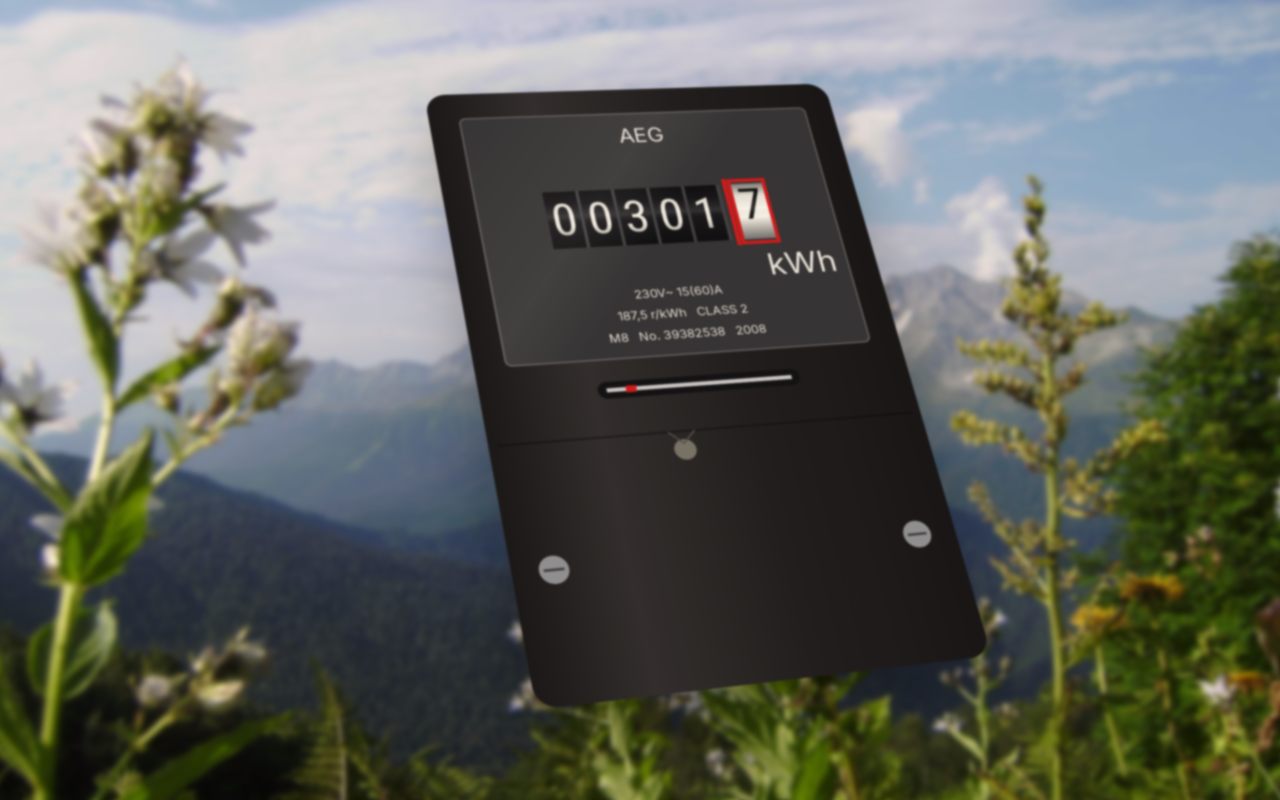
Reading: 301.7 kWh
